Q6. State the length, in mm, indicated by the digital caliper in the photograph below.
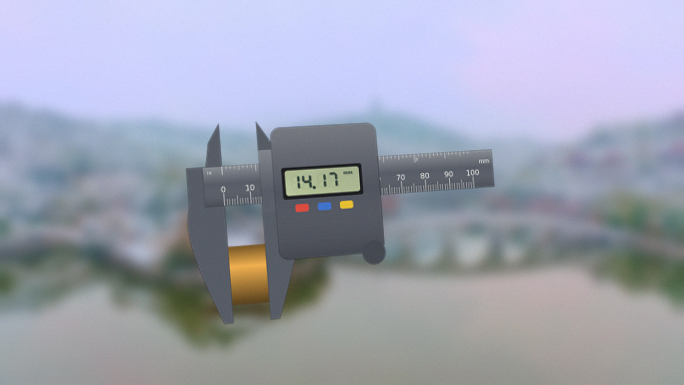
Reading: 14.17 mm
